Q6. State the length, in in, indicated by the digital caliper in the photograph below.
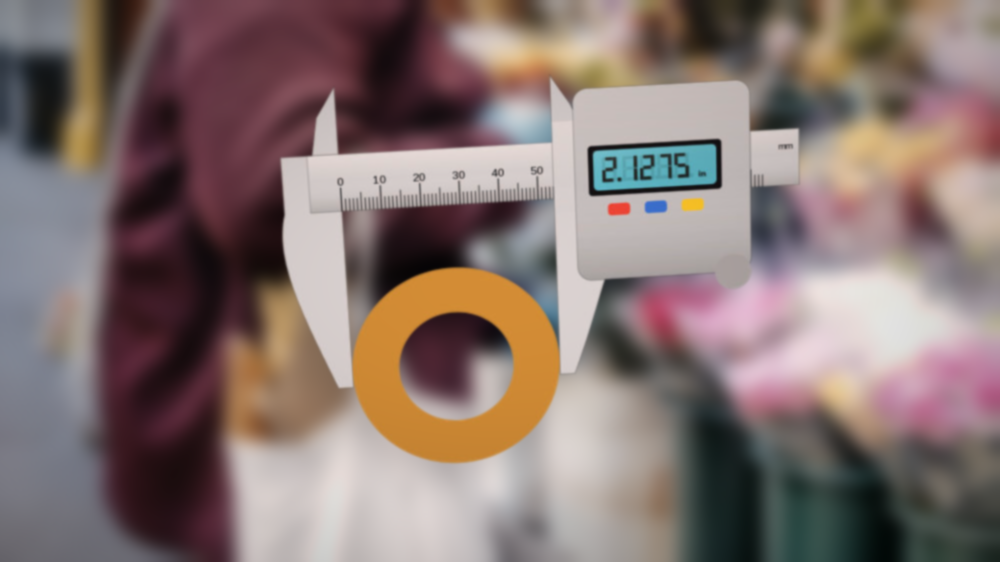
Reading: 2.1275 in
